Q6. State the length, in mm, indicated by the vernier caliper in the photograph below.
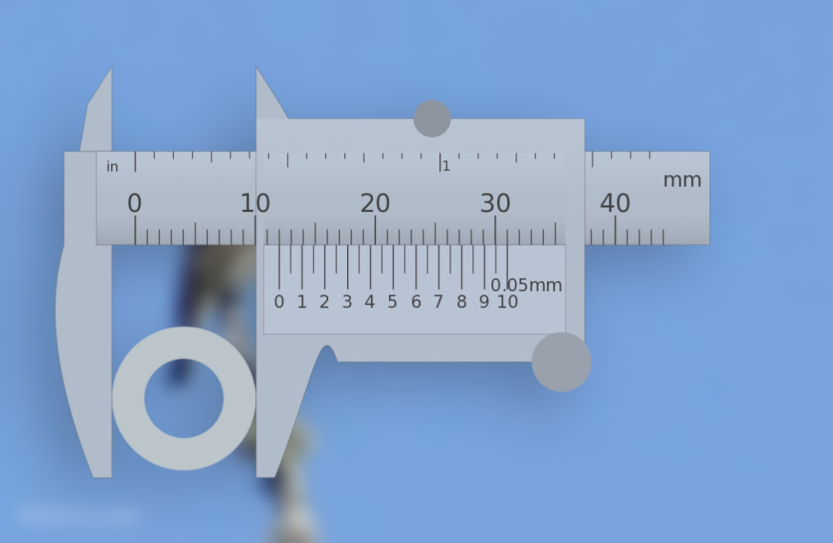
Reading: 12.0 mm
